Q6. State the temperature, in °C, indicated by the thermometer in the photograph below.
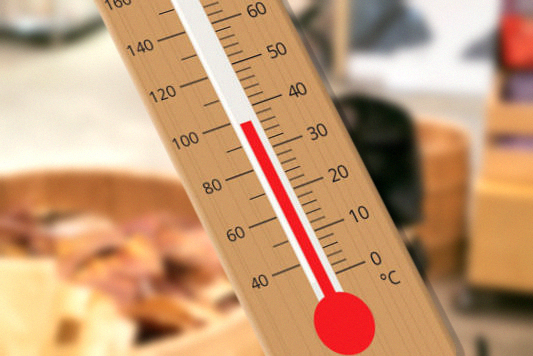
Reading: 37 °C
